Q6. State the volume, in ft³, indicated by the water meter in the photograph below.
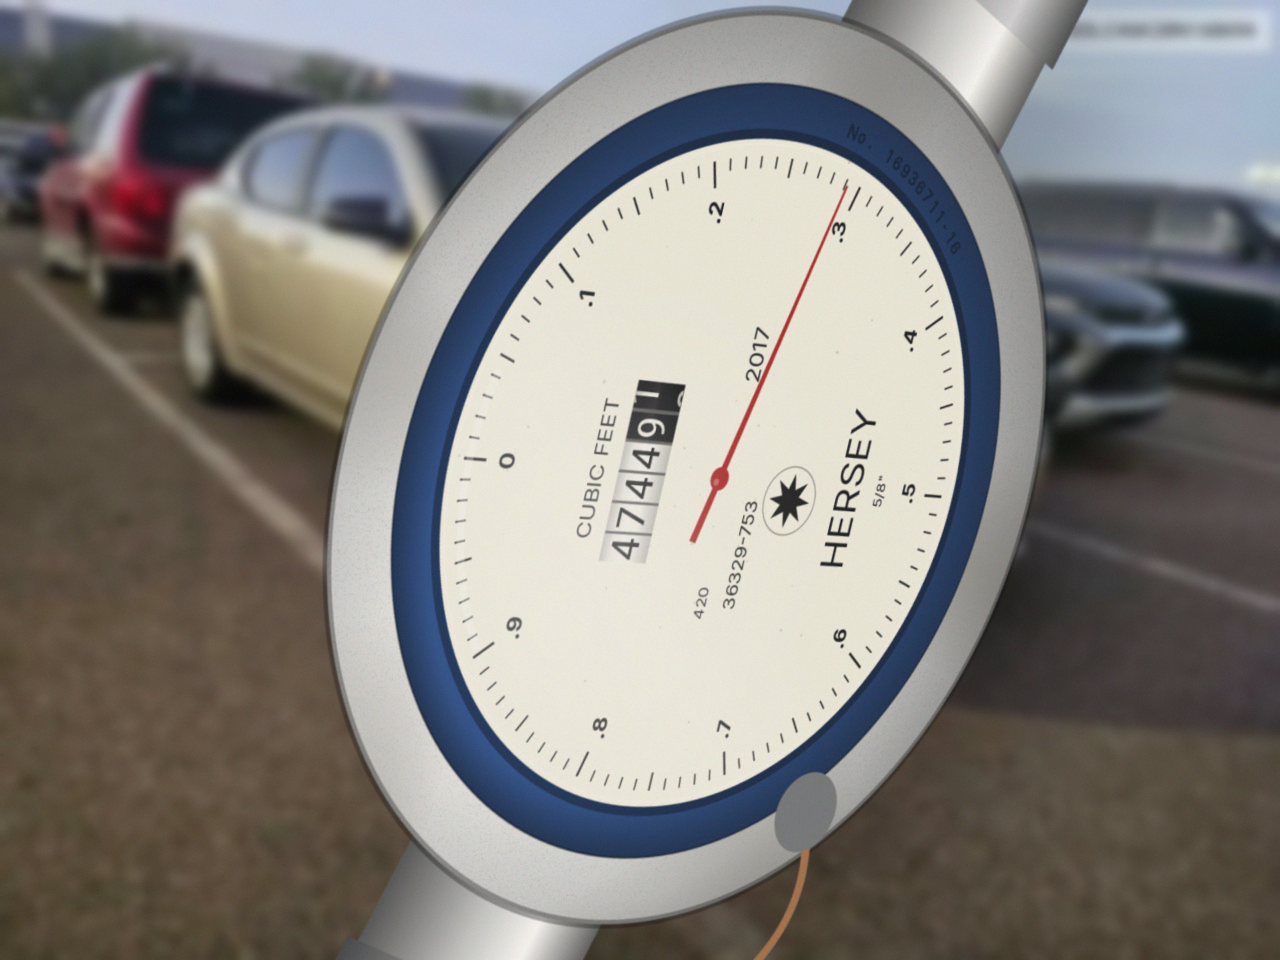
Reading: 474491.29 ft³
